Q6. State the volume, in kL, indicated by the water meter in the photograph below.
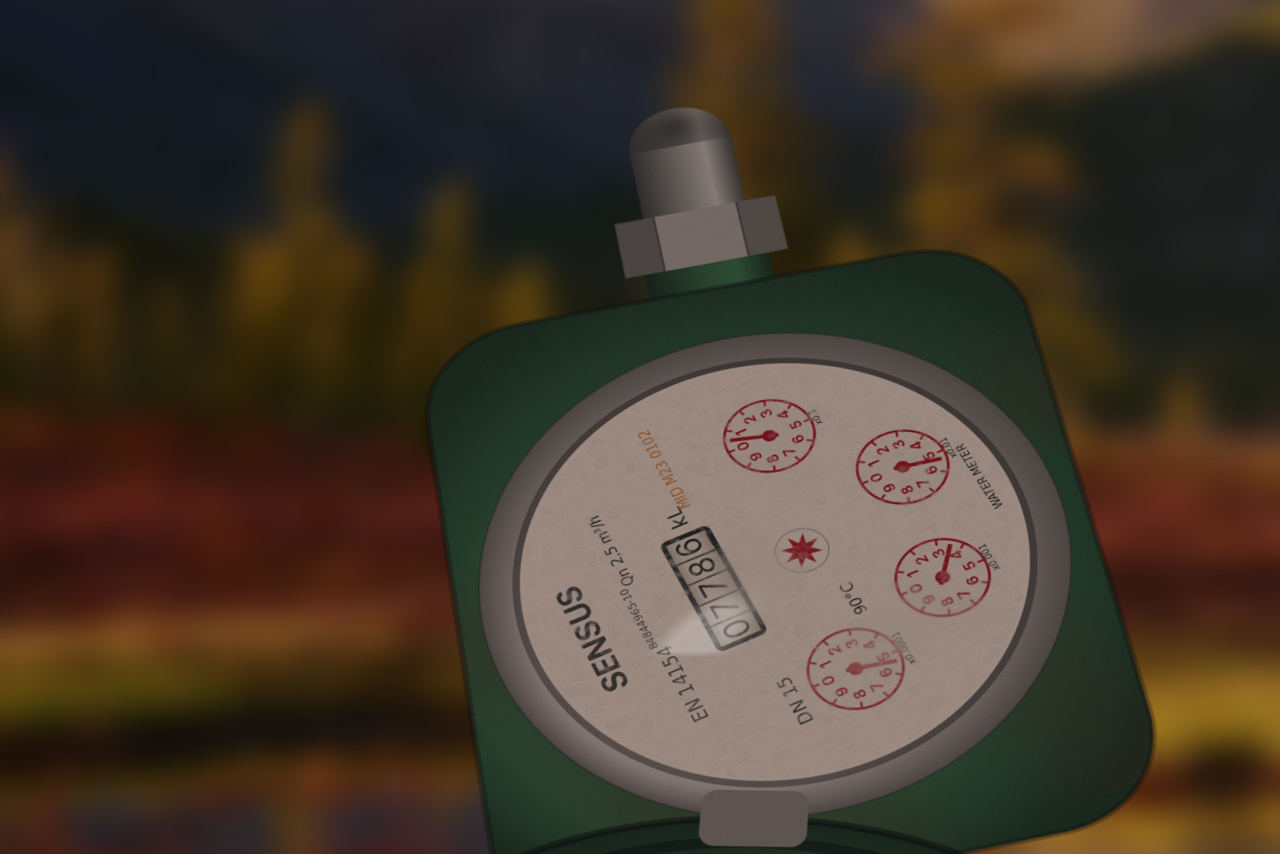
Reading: 7786.0535 kL
